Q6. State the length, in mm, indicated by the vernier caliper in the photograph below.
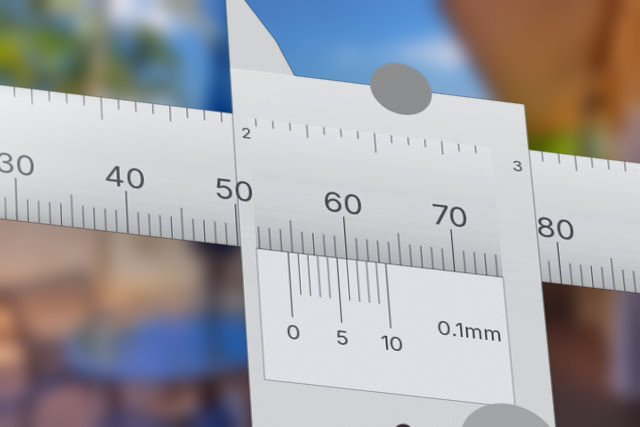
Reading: 54.6 mm
